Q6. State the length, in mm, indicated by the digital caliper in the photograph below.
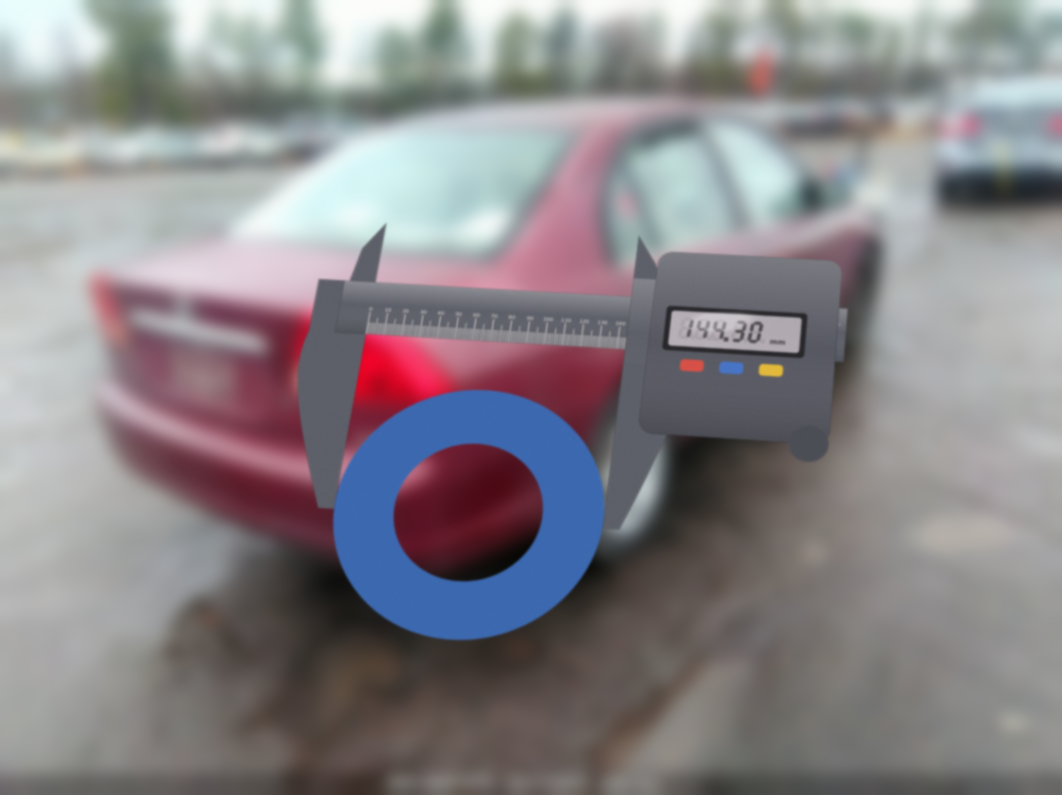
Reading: 144.30 mm
